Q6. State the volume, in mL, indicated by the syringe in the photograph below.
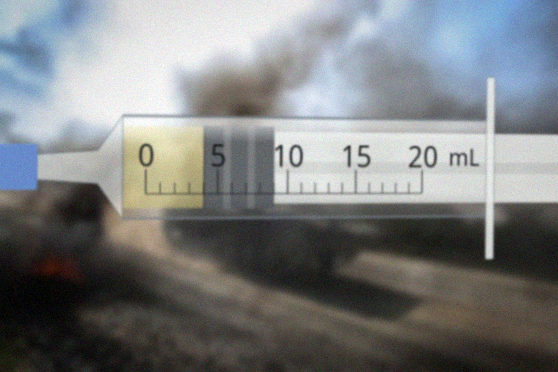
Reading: 4 mL
